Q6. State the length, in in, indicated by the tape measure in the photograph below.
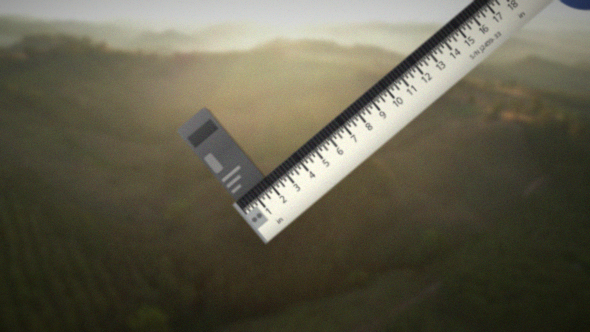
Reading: 2 in
